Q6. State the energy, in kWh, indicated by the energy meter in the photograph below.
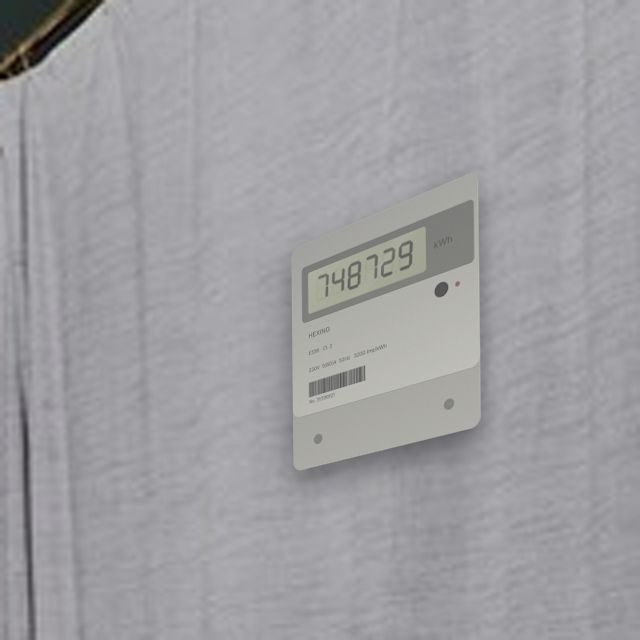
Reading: 748729 kWh
